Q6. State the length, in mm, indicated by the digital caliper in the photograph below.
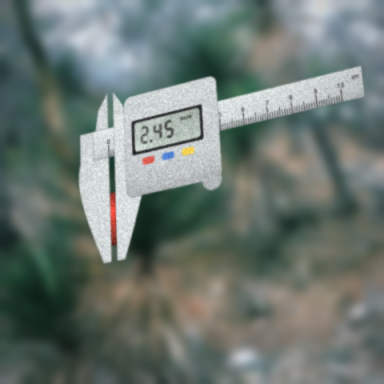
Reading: 2.45 mm
